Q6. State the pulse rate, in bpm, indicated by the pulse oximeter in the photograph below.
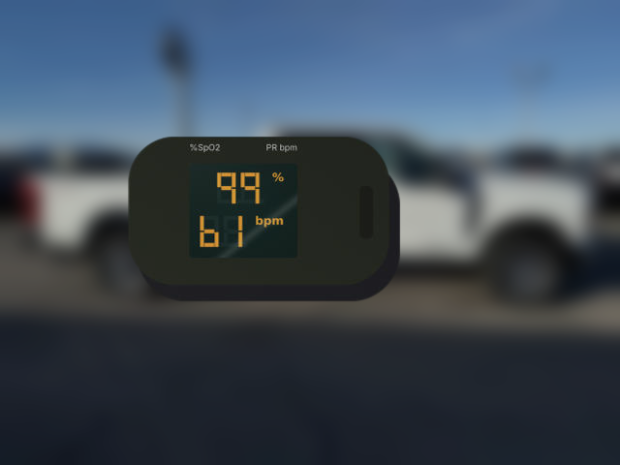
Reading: 61 bpm
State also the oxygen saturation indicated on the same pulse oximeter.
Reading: 99 %
